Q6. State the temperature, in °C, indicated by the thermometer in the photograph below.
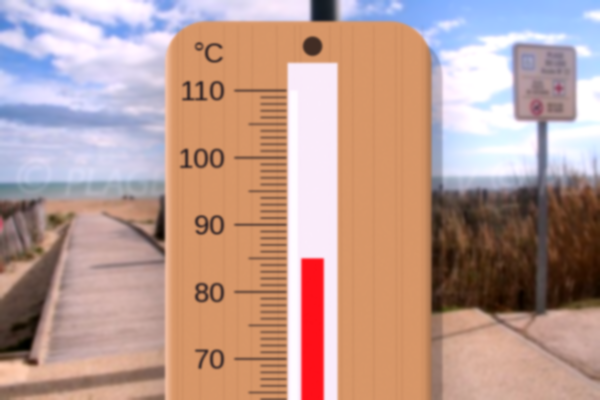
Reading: 85 °C
